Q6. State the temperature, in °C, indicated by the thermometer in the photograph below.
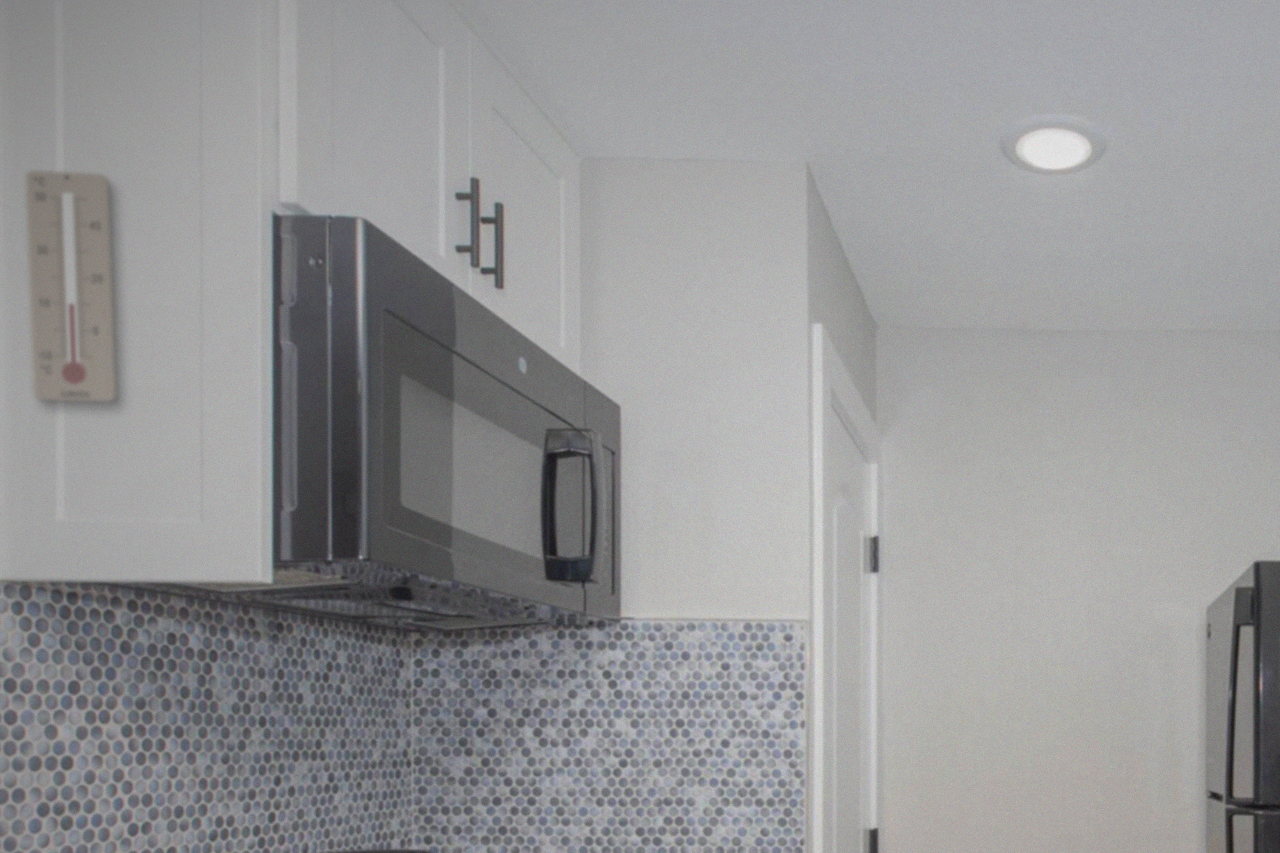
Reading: 10 °C
